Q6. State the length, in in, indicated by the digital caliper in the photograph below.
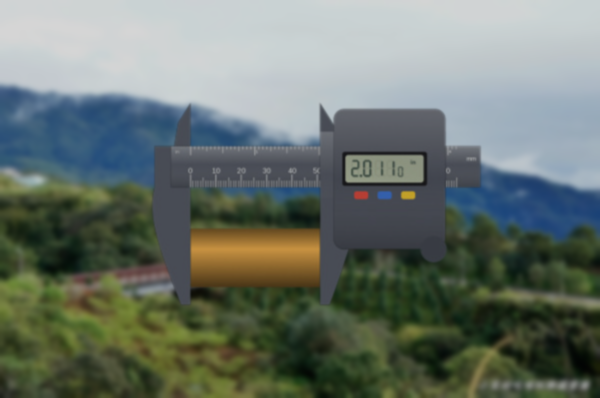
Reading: 2.0110 in
